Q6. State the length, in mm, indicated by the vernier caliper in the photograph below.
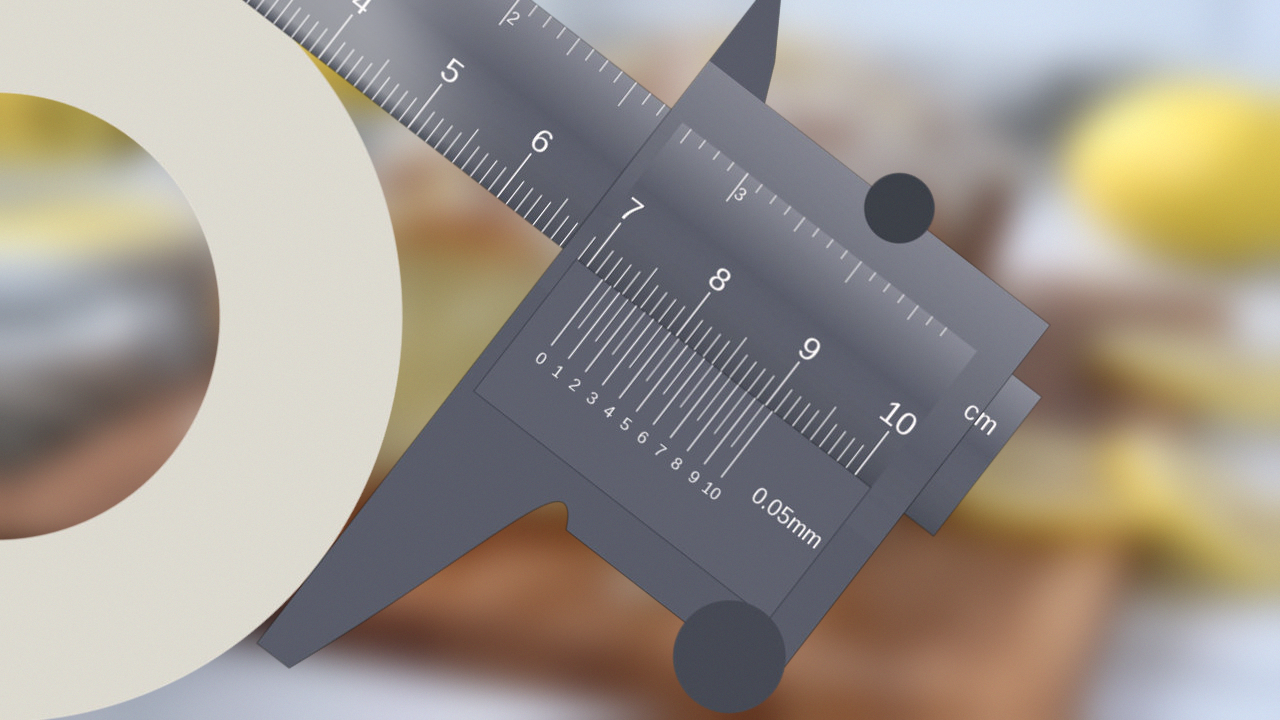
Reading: 71.8 mm
